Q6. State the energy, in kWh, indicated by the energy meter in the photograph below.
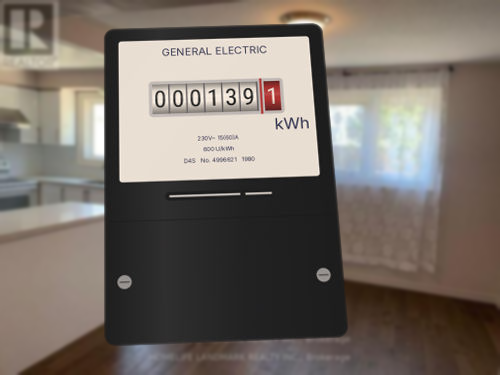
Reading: 139.1 kWh
